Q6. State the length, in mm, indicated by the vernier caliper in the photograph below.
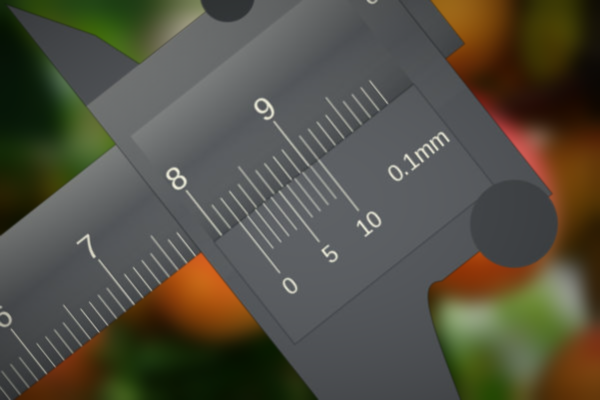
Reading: 82.0 mm
